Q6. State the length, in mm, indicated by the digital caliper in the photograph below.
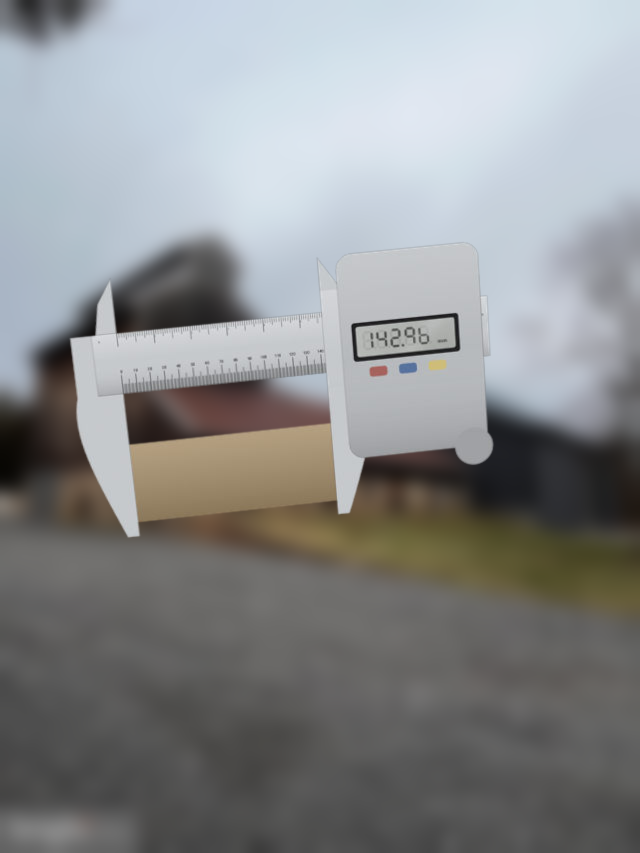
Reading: 142.96 mm
